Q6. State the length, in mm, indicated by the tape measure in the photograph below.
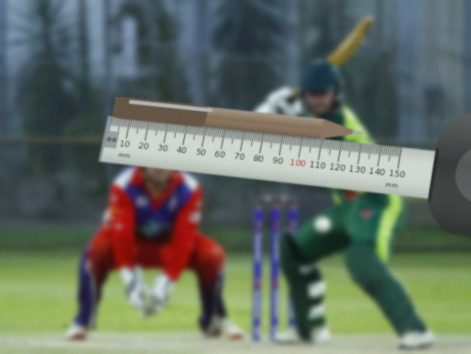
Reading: 130 mm
